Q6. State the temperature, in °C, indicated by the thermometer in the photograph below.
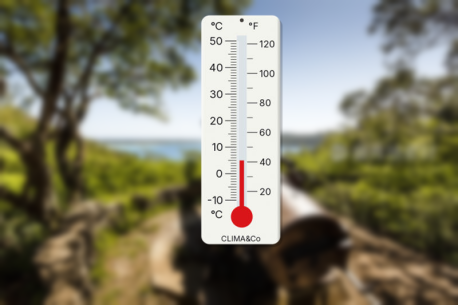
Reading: 5 °C
